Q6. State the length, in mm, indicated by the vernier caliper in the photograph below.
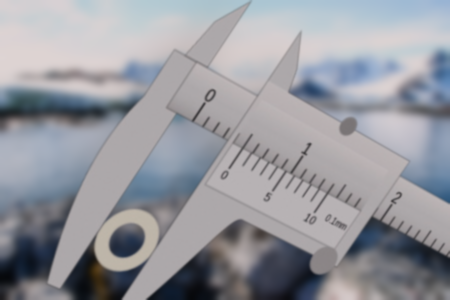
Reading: 5.0 mm
